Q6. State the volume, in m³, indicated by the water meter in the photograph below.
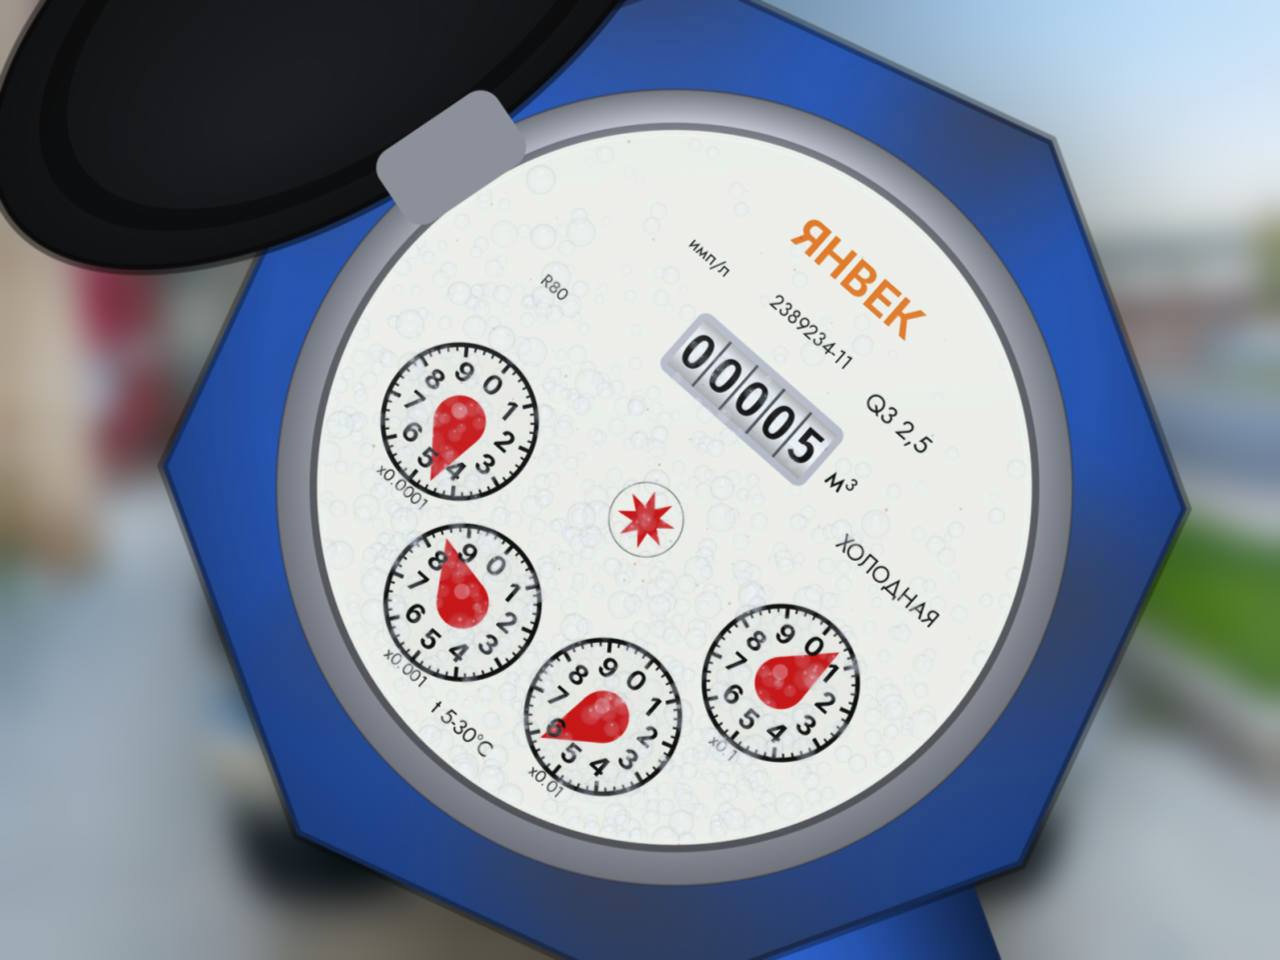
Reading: 5.0584 m³
